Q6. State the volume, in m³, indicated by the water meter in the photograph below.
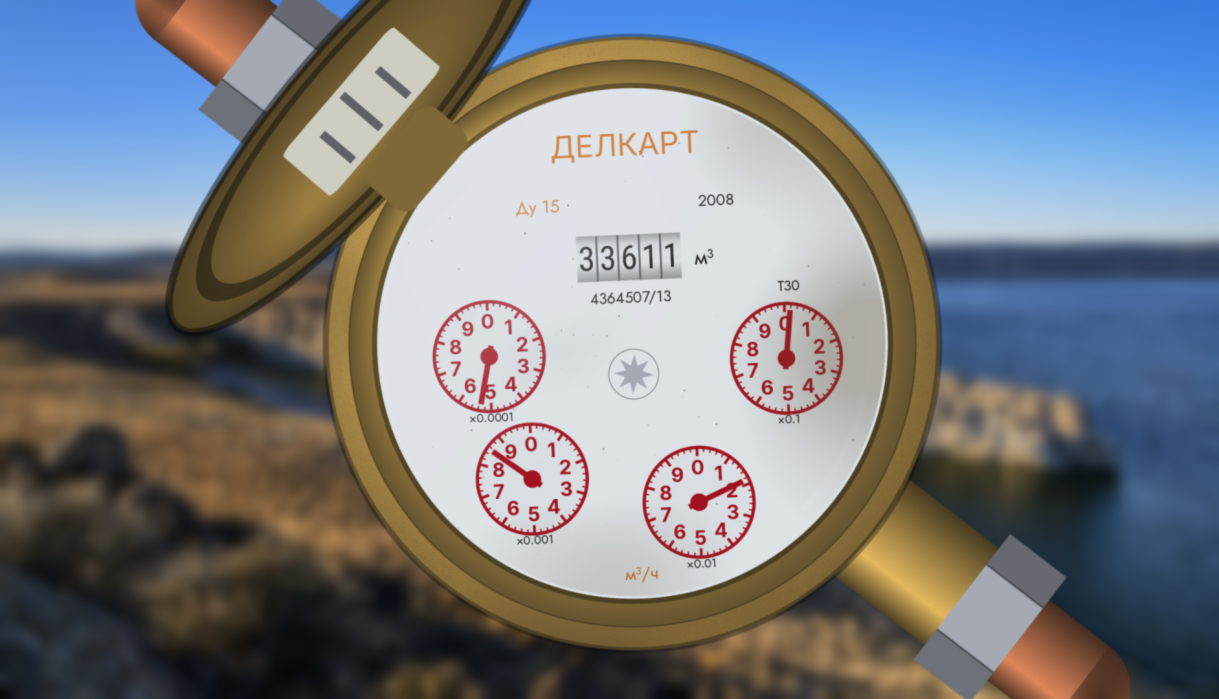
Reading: 33611.0185 m³
